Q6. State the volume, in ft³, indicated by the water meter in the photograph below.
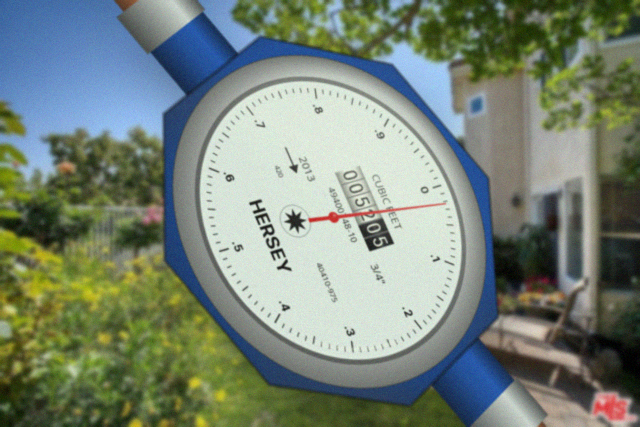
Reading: 5205.02 ft³
